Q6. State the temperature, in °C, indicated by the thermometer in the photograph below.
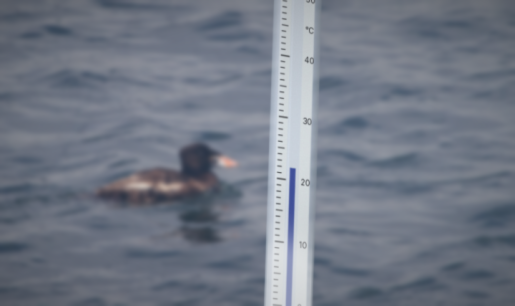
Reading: 22 °C
